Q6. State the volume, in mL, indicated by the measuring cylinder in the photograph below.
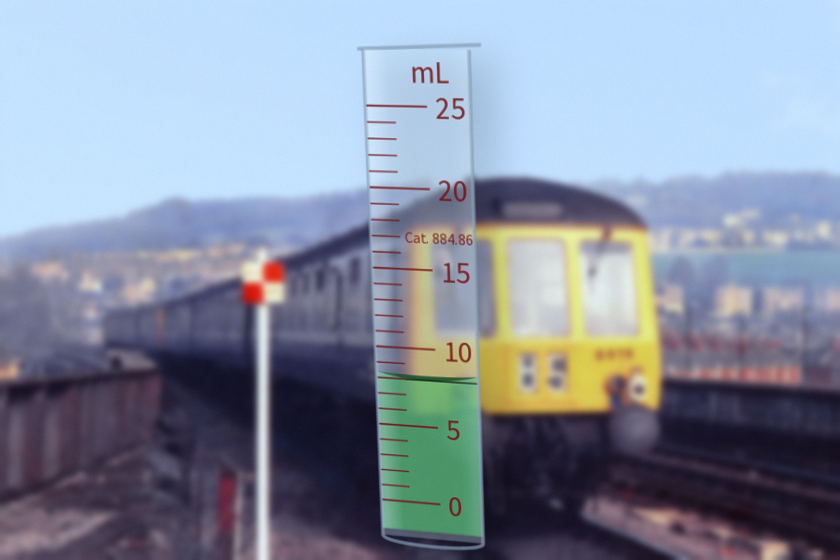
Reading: 8 mL
